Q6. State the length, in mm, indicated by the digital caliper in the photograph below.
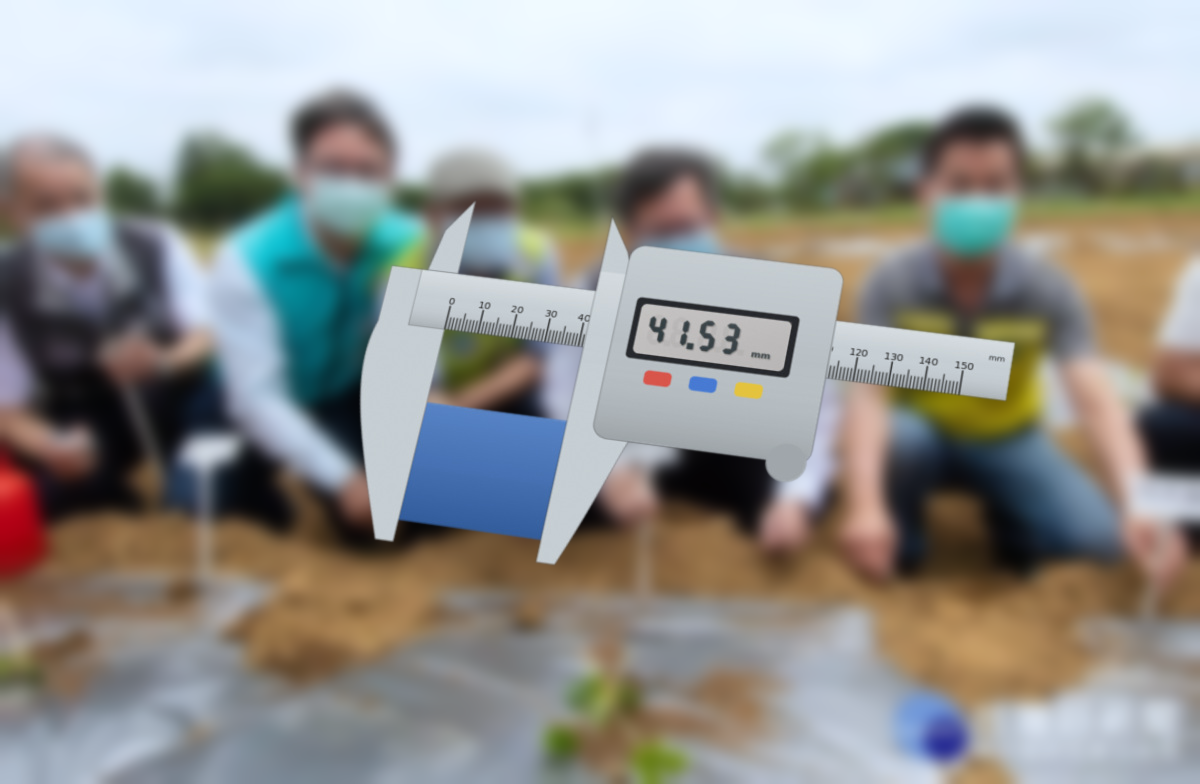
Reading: 41.53 mm
